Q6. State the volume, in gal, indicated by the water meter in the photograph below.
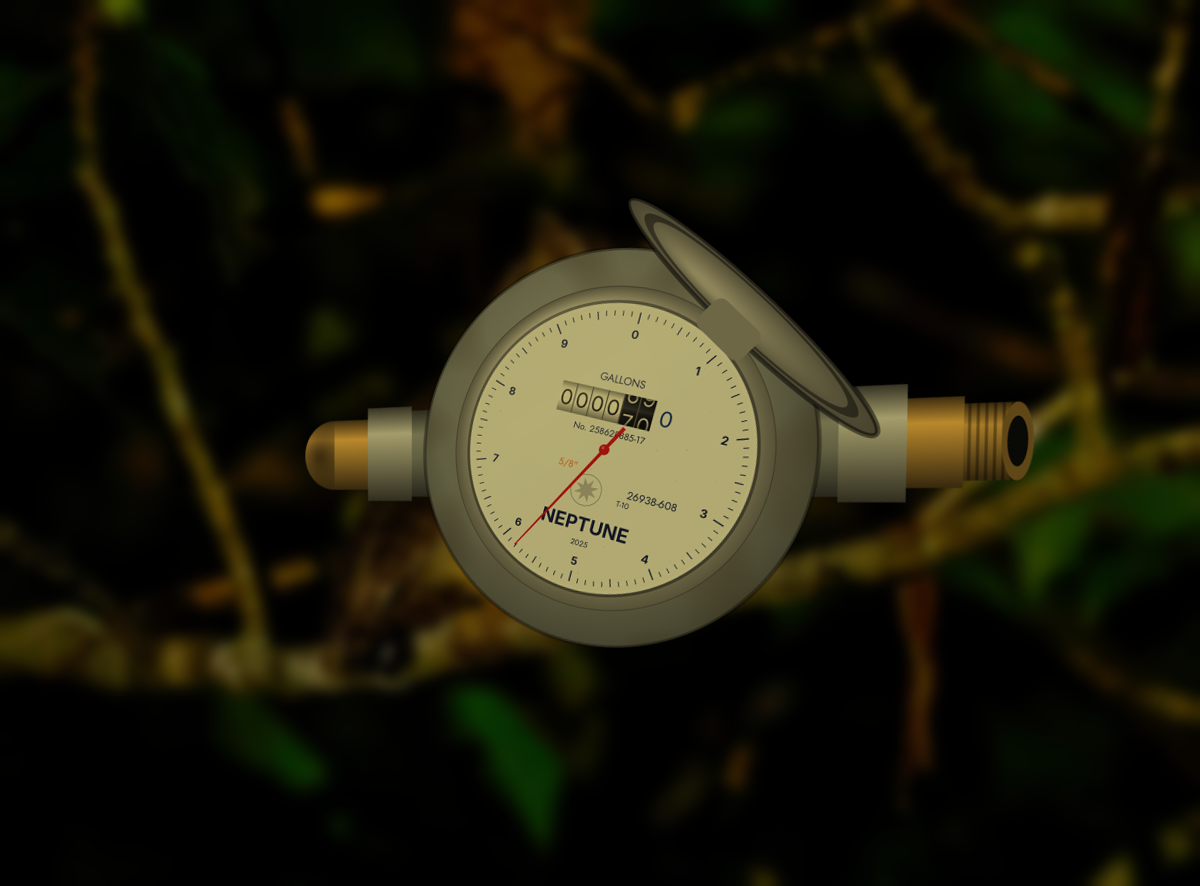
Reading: 695.8 gal
